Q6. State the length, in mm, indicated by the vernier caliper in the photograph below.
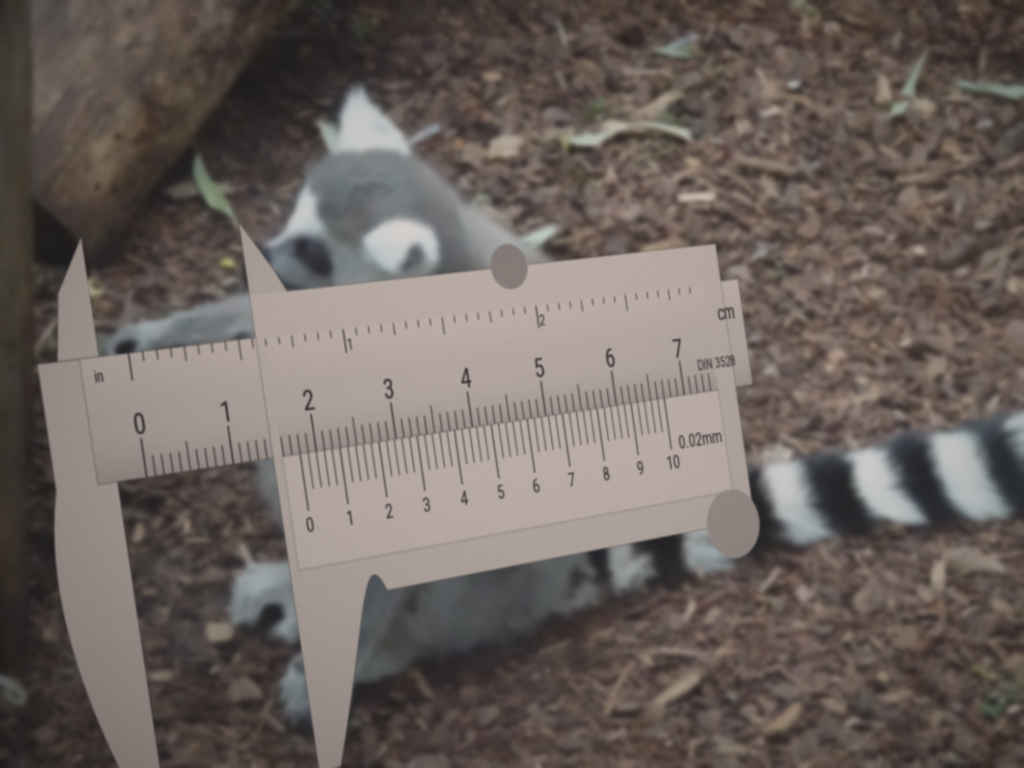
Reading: 18.0 mm
